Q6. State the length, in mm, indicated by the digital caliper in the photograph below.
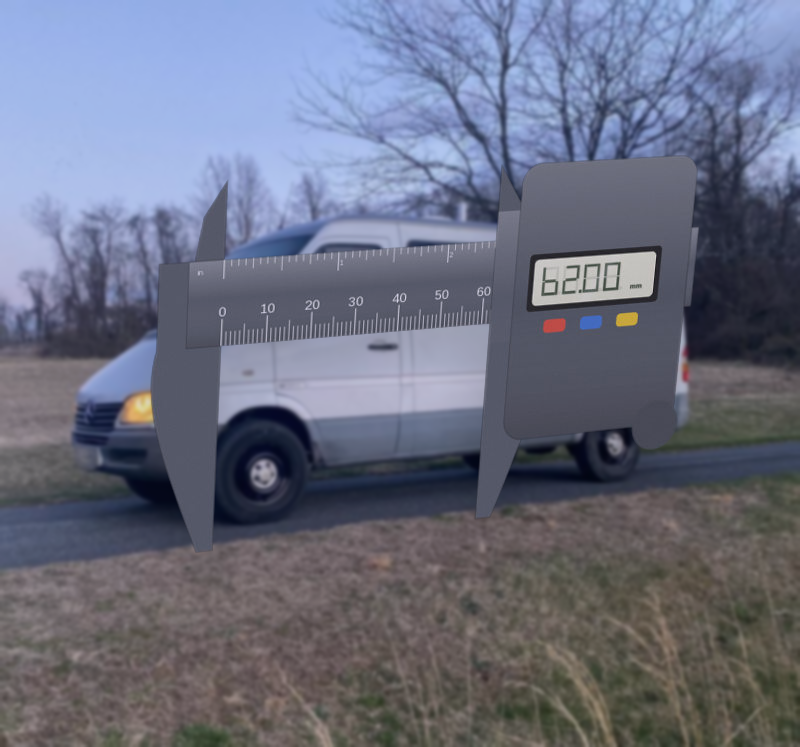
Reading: 62.00 mm
